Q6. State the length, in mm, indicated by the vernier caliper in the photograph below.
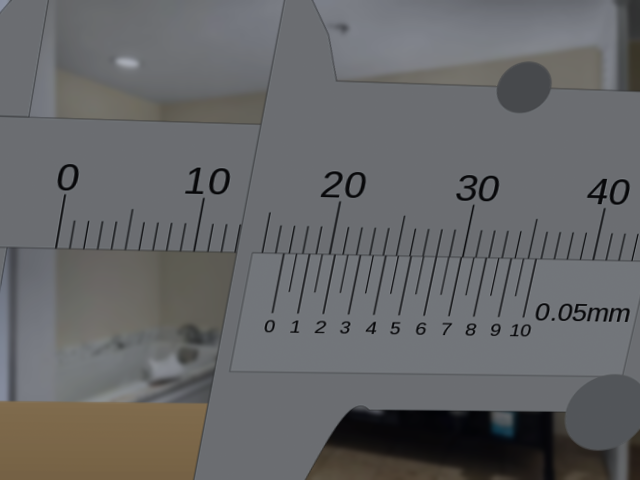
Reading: 16.6 mm
